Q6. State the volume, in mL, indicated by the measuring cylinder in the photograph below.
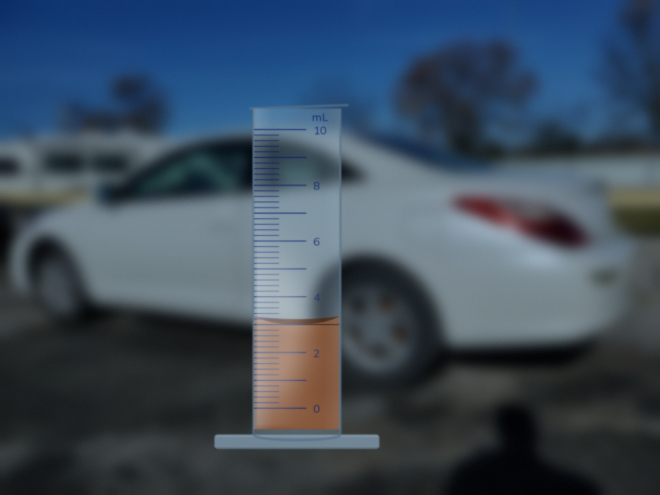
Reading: 3 mL
